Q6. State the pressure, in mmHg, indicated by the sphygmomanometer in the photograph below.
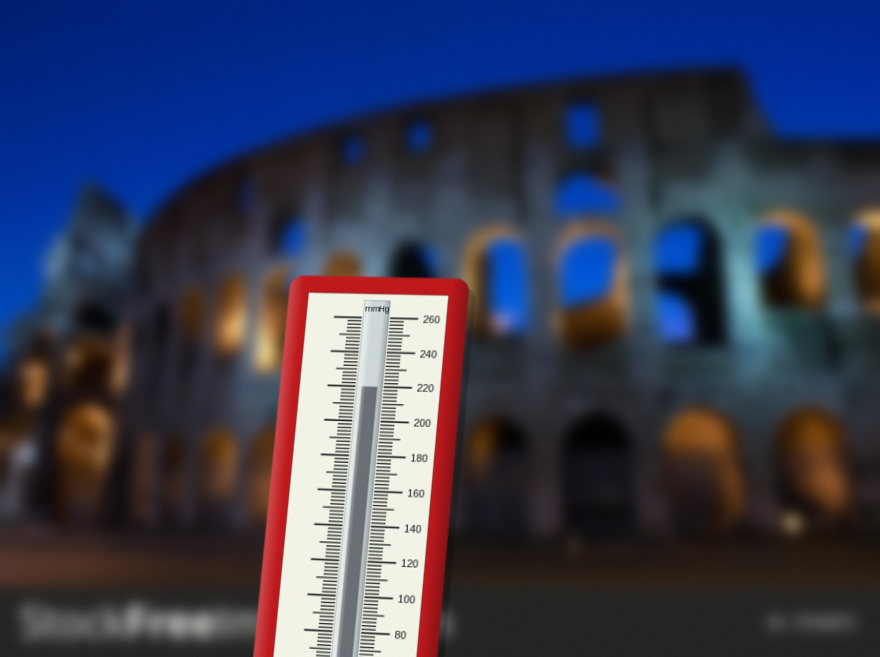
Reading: 220 mmHg
